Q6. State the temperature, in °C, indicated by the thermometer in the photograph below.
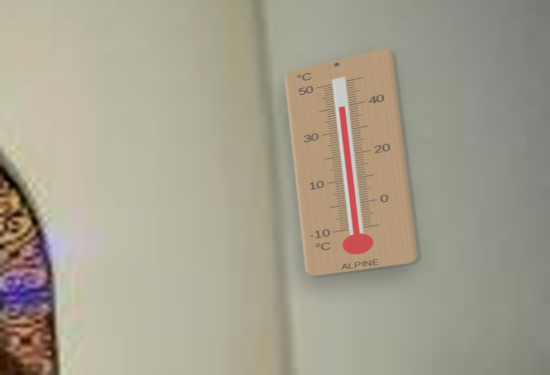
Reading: 40 °C
